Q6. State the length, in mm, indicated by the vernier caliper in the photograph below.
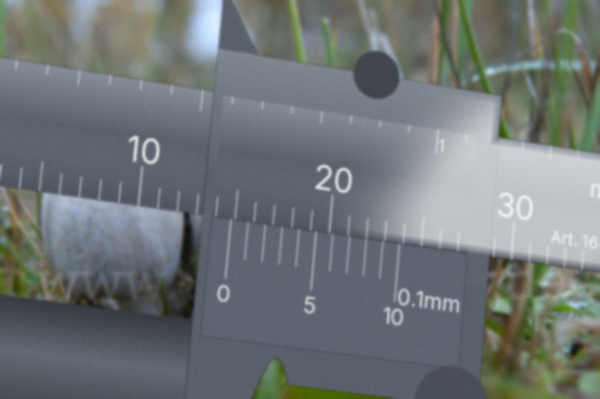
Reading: 14.8 mm
